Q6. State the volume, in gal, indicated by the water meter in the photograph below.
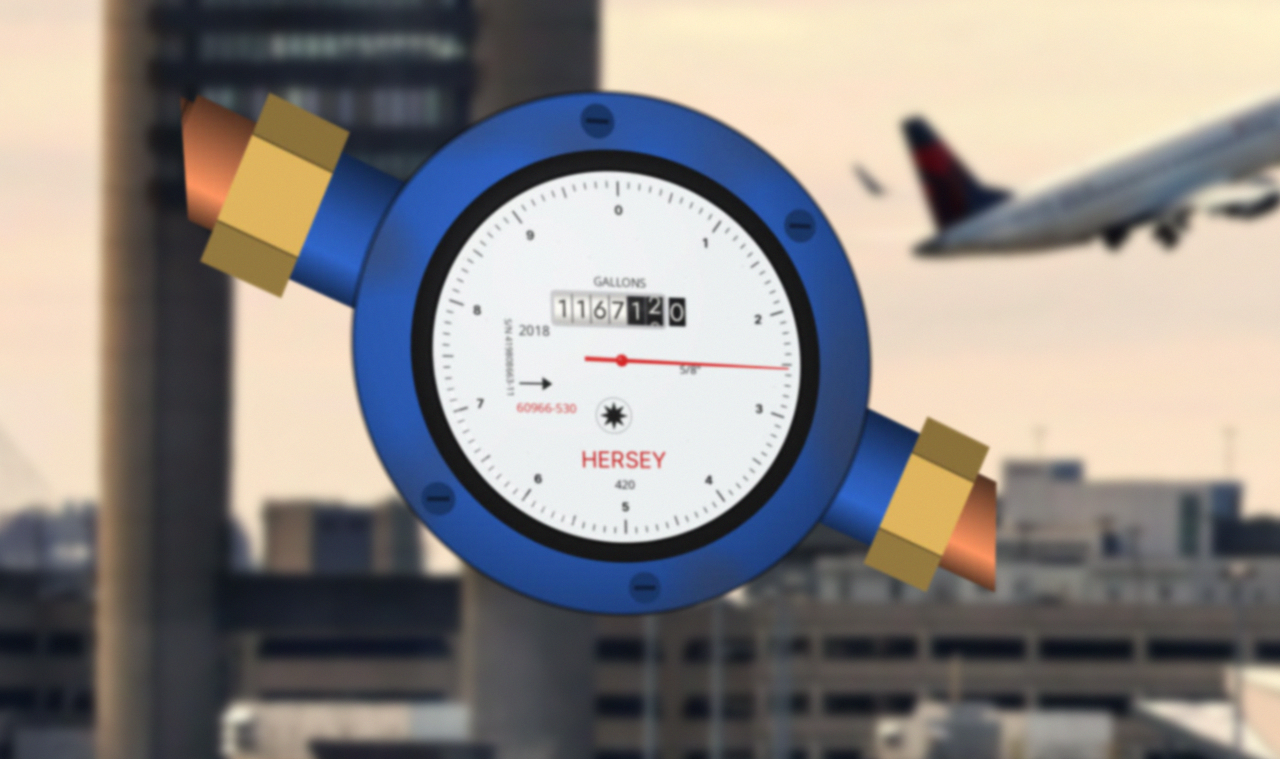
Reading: 1167122.5 gal
